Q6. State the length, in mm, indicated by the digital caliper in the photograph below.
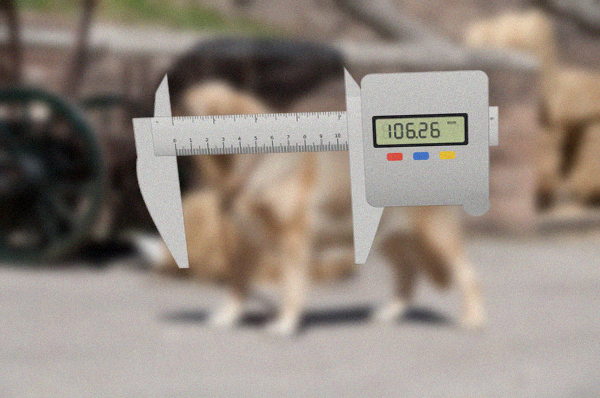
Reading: 106.26 mm
